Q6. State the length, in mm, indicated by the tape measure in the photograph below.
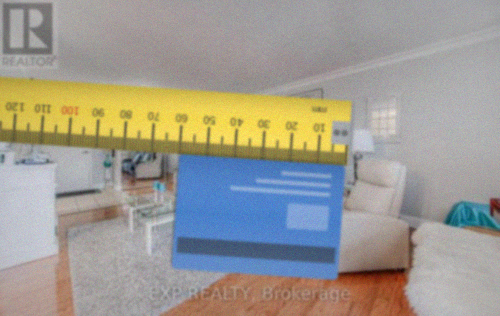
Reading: 60 mm
